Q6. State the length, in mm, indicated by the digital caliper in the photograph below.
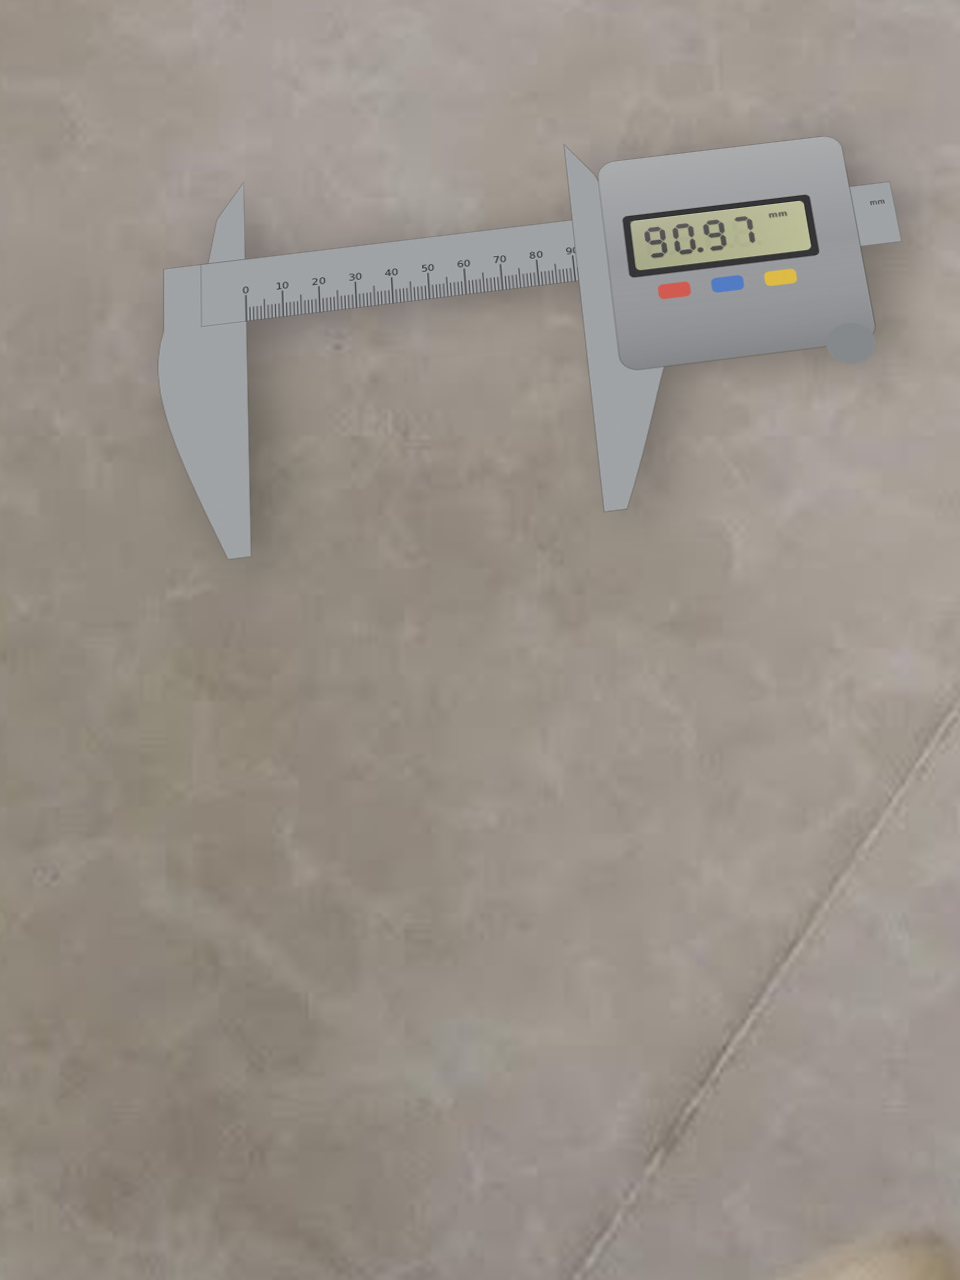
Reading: 90.97 mm
